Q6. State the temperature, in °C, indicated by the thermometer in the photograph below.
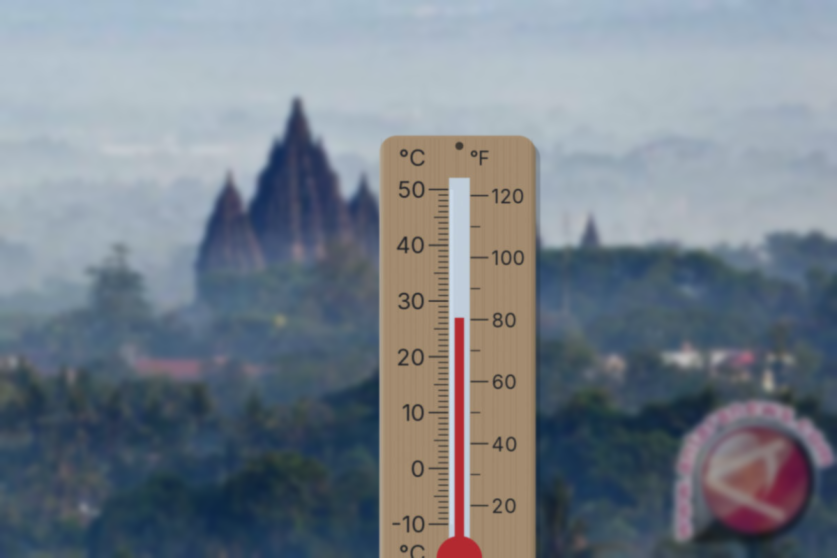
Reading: 27 °C
